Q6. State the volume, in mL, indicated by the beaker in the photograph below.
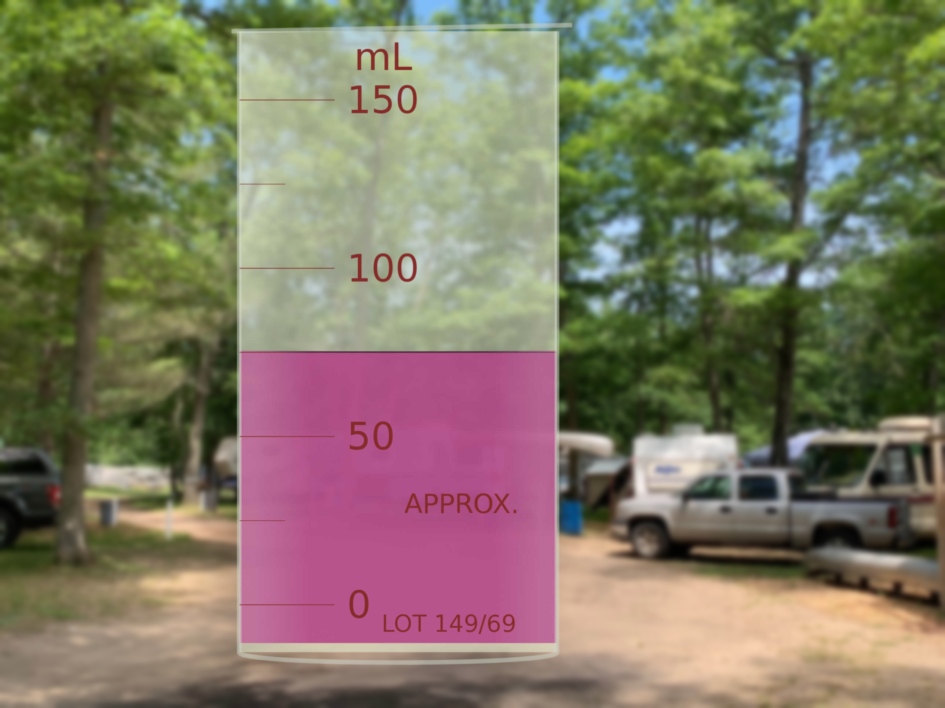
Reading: 75 mL
